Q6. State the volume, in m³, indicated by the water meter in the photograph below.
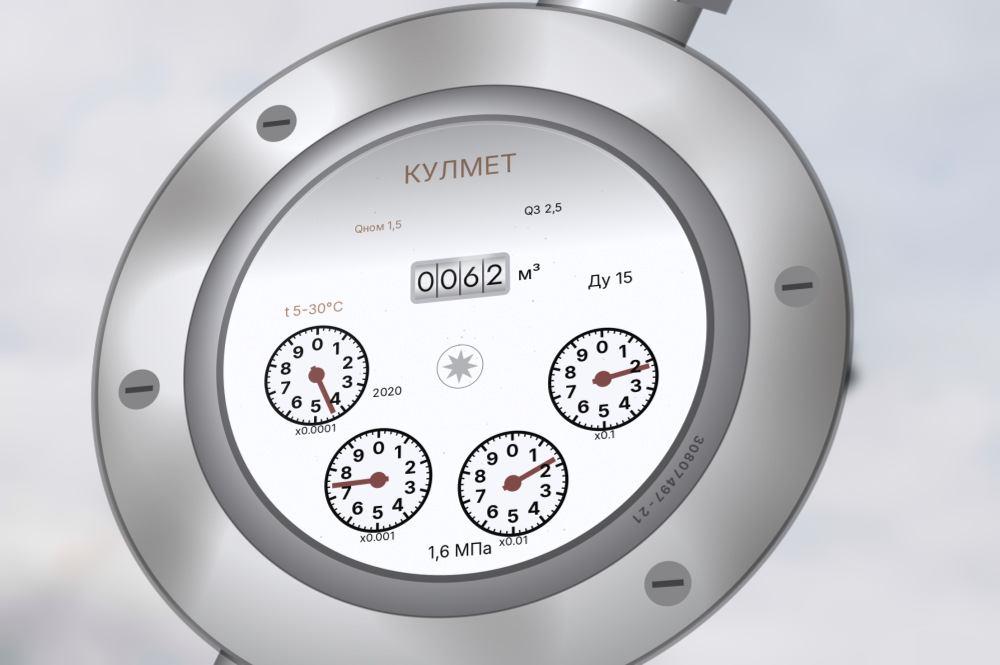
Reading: 62.2174 m³
